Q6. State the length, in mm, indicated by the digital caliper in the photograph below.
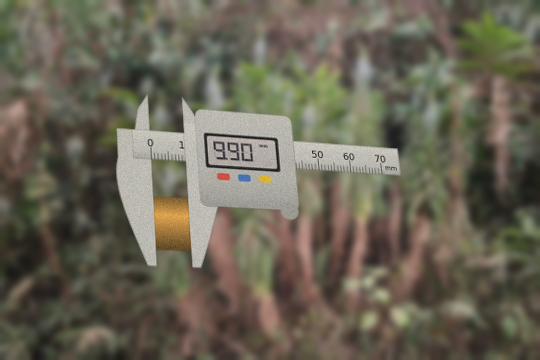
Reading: 9.90 mm
